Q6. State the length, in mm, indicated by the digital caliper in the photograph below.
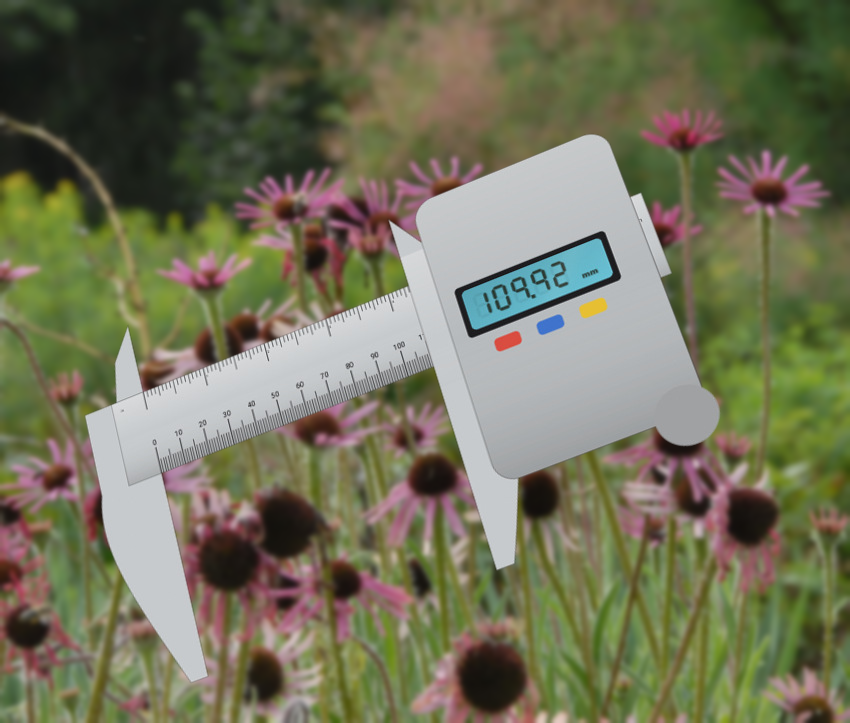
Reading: 109.92 mm
